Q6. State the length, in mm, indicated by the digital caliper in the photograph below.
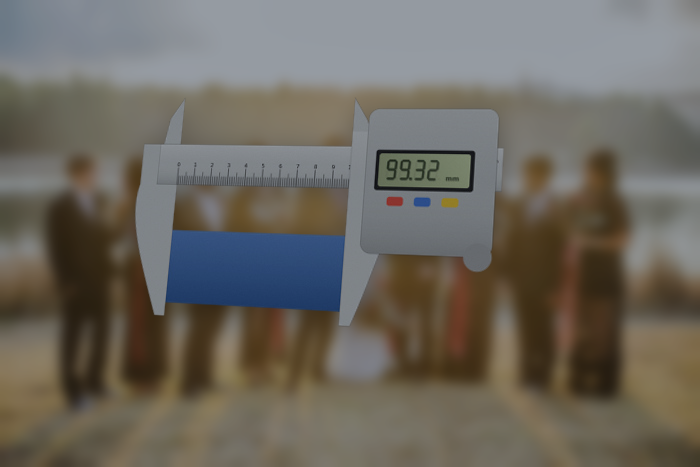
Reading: 99.32 mm
